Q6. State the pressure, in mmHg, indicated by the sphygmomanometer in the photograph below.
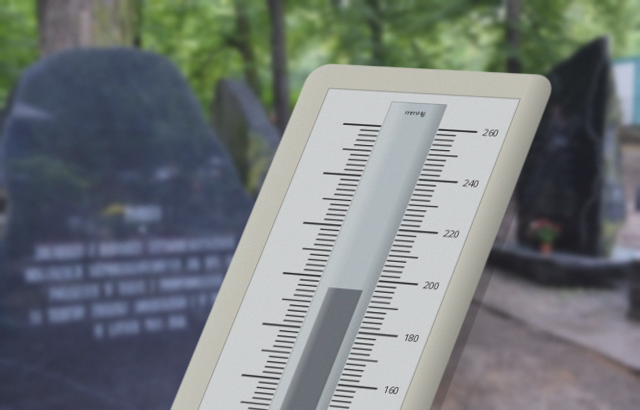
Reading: 196 mmHg
